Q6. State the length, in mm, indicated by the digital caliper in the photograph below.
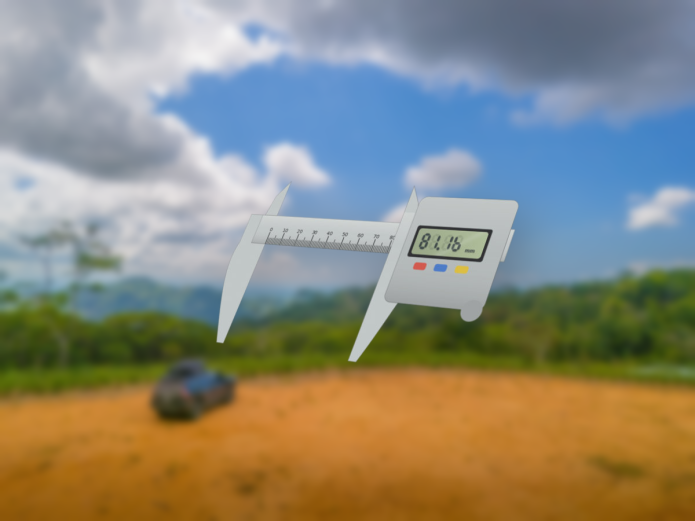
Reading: 81.16 mm
